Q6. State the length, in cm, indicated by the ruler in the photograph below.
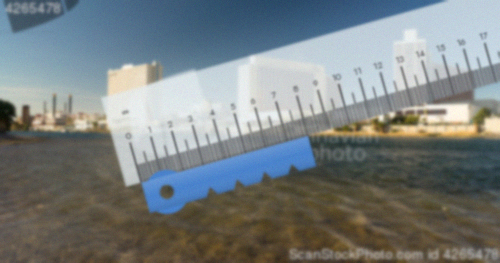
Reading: 8 cm
